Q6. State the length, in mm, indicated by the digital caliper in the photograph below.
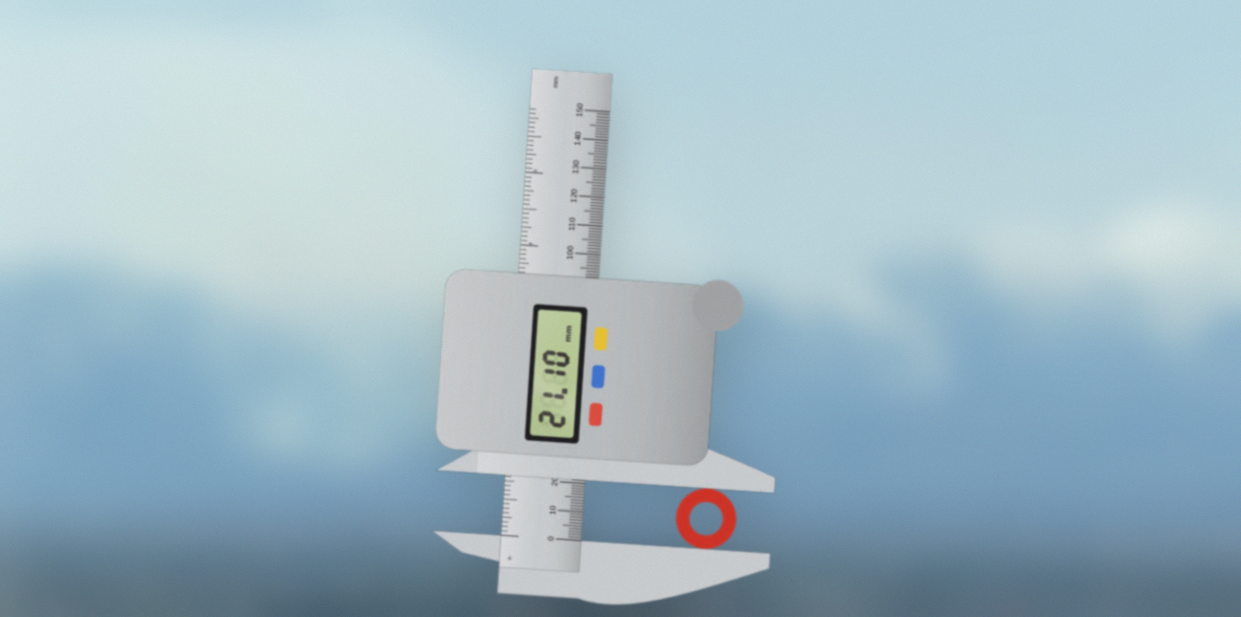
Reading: 21.10 mm
